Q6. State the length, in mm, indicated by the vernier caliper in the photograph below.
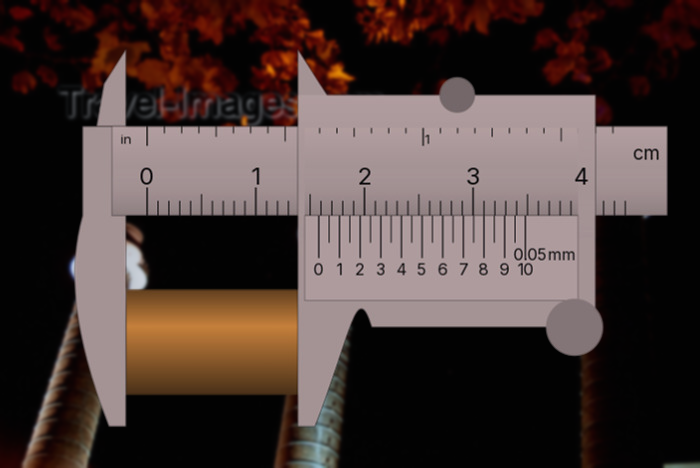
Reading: 15.8 mm
